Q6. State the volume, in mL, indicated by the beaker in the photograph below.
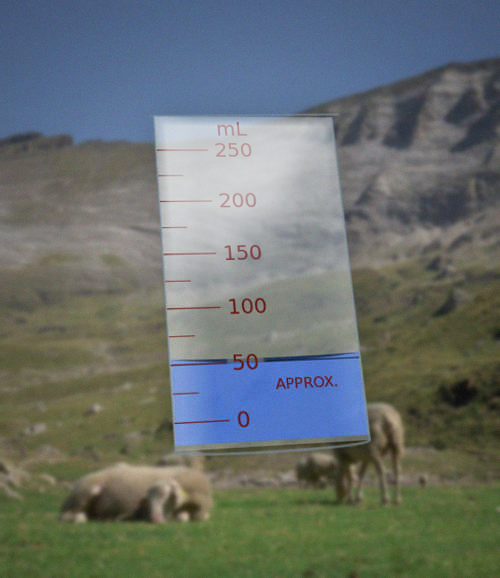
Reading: 50 mL
